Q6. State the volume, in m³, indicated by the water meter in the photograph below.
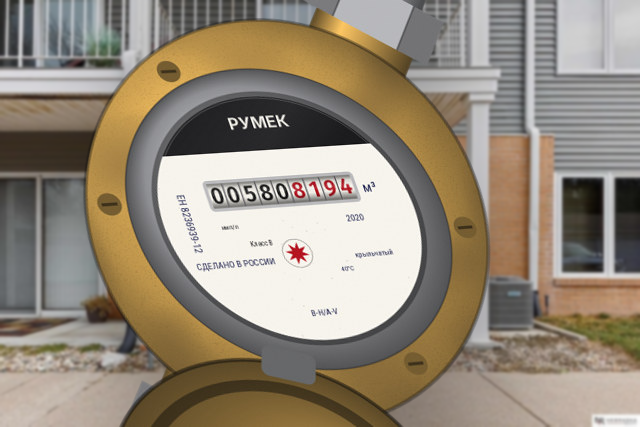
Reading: 580.8194 m³
